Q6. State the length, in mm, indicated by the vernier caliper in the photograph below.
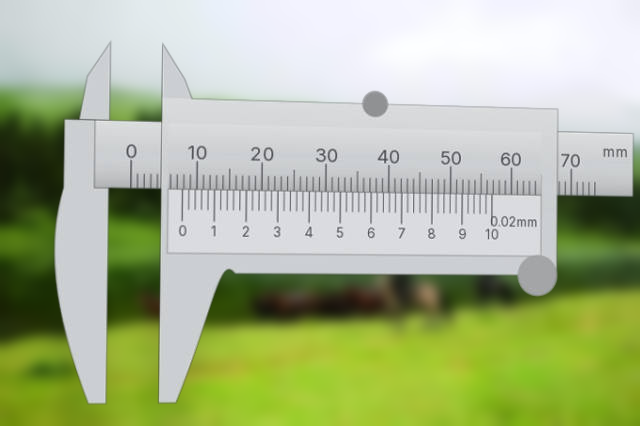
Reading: 7.8 mm
